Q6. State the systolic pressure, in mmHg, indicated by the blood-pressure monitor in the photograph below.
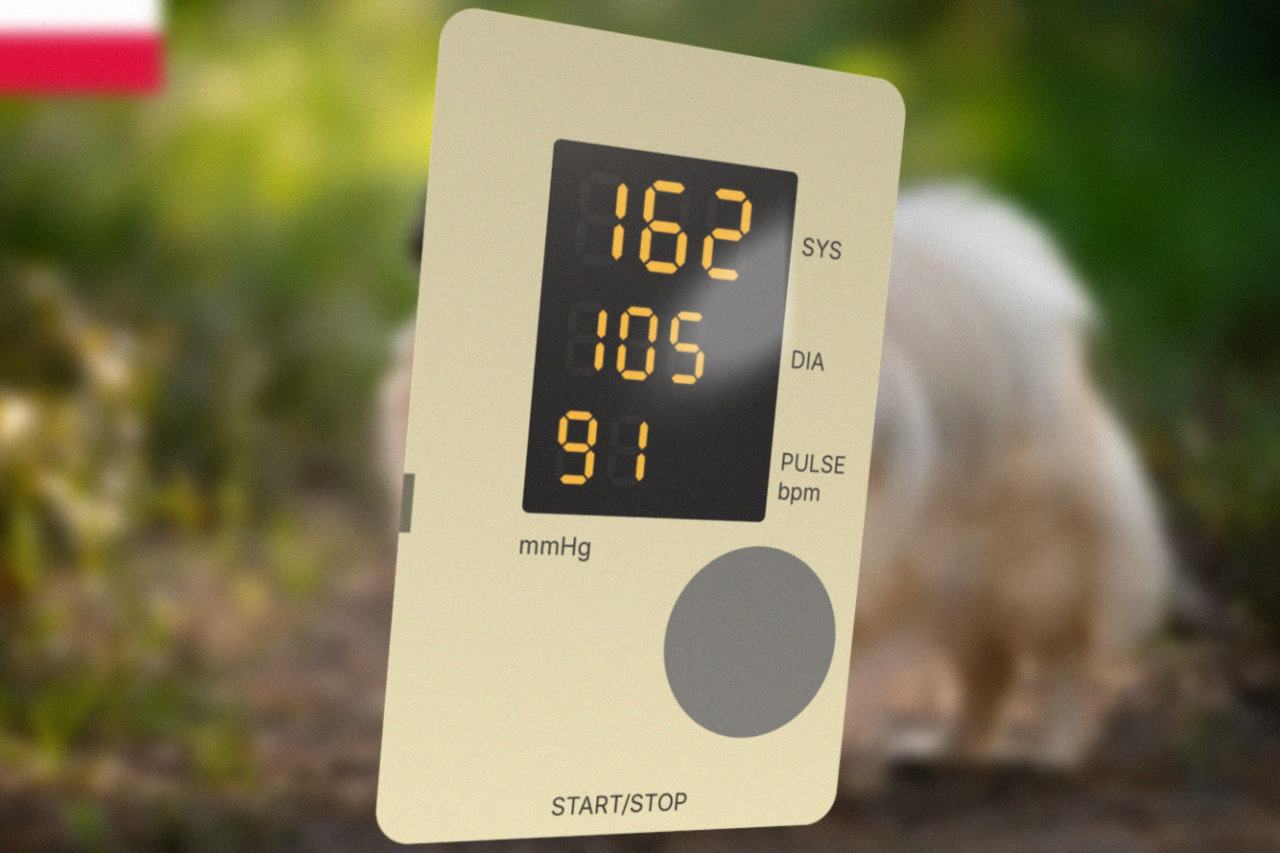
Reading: 162 mmHg
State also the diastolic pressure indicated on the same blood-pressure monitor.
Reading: 105 mmHg
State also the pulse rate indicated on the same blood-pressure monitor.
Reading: 91 bpm
